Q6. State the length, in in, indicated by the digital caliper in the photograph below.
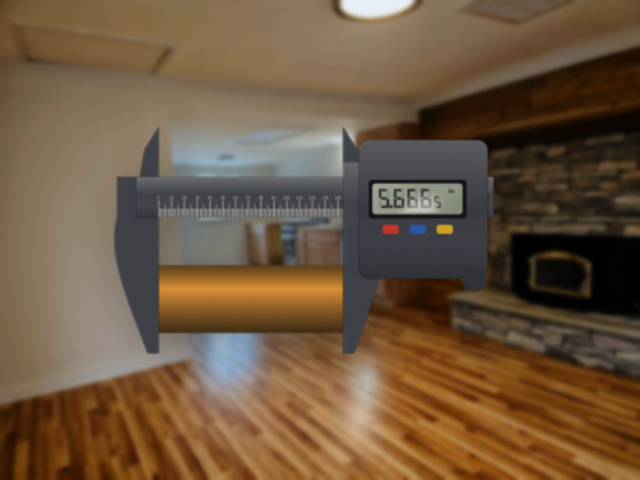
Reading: 5.6665 in
